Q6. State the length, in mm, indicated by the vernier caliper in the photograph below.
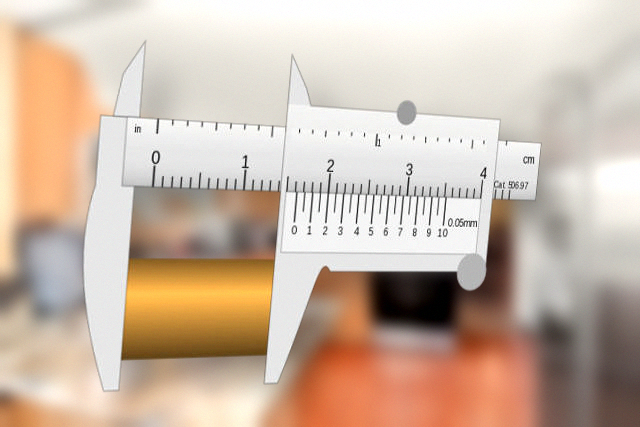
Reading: 16.2 mm
